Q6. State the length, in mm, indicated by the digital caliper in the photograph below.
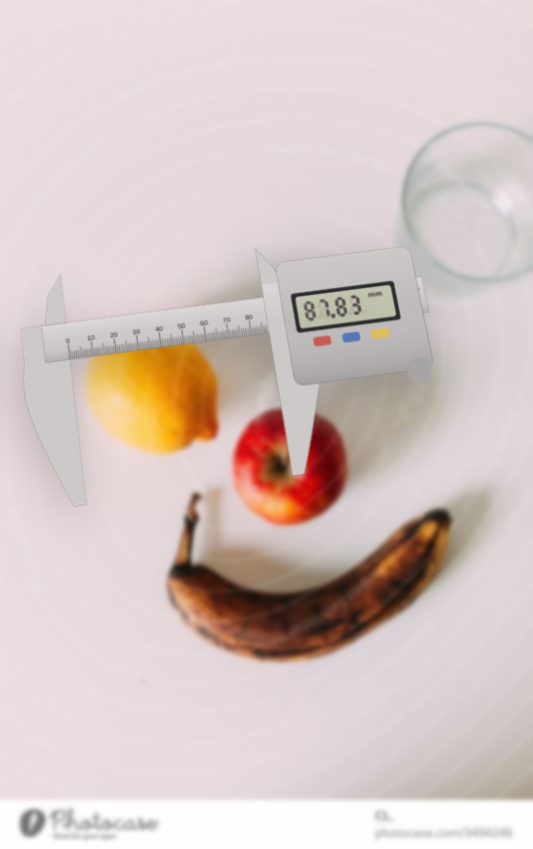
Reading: 87.83 mm
